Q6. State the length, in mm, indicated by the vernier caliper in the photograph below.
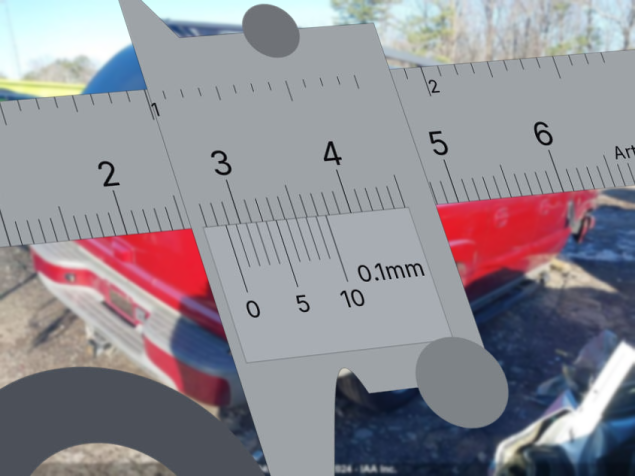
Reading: 28.7 mm
